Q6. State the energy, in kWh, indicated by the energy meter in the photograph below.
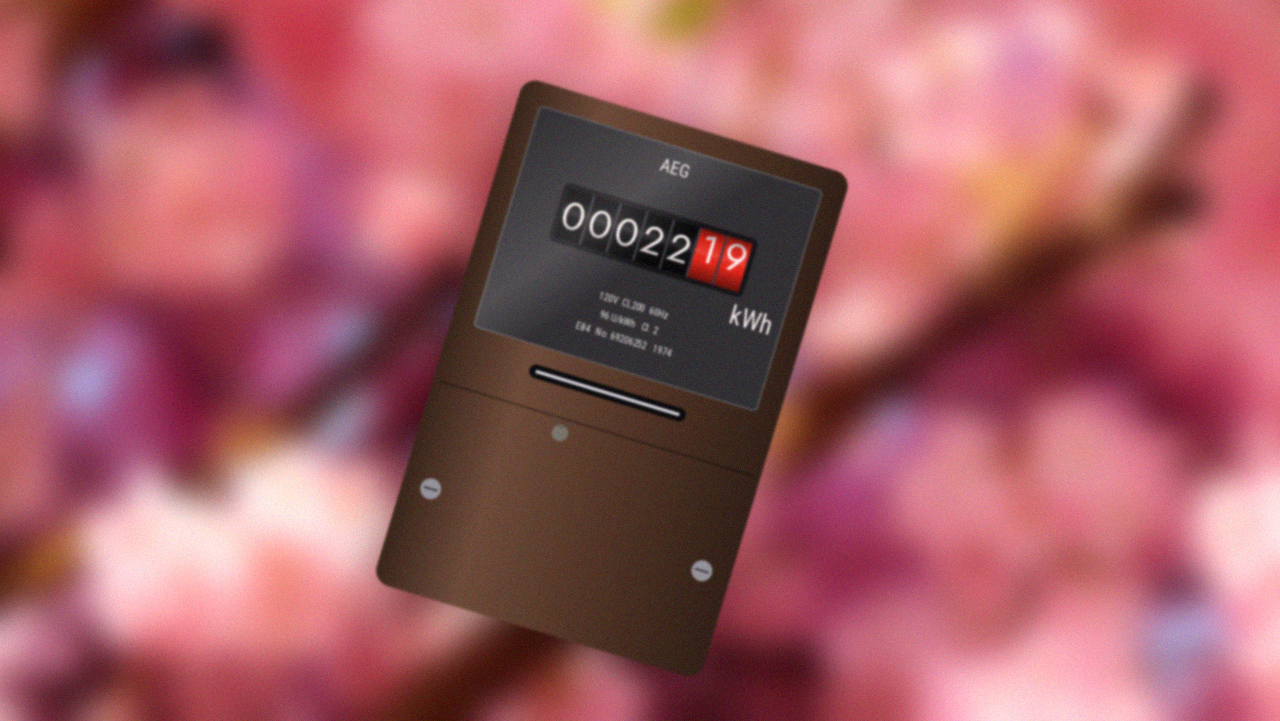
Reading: 22.19 kWh
